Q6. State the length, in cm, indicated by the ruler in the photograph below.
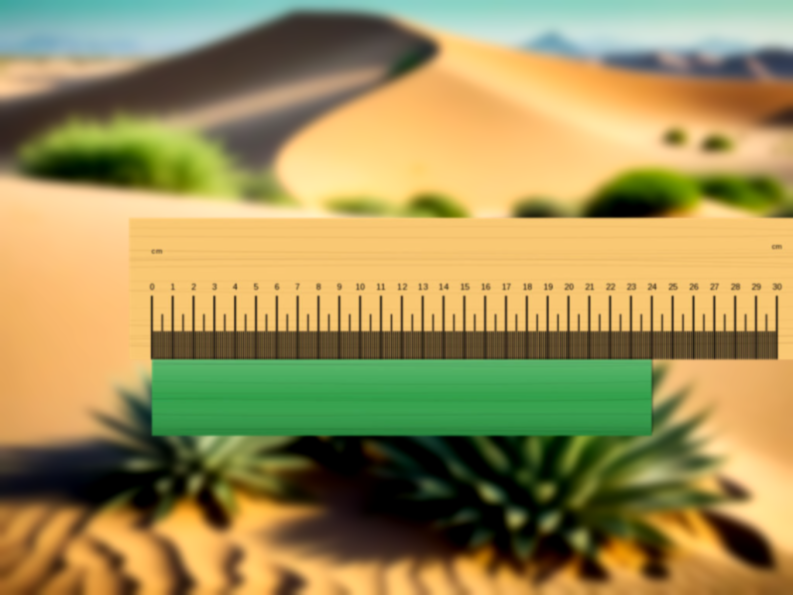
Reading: 24 cm
